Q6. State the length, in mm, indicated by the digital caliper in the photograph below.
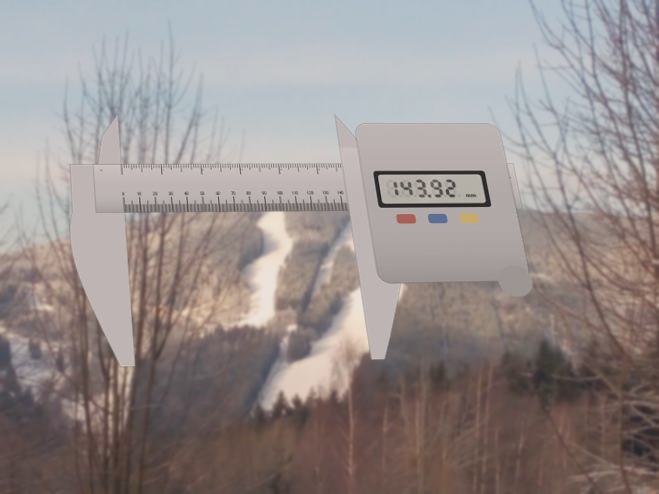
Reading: 143.92 mm
